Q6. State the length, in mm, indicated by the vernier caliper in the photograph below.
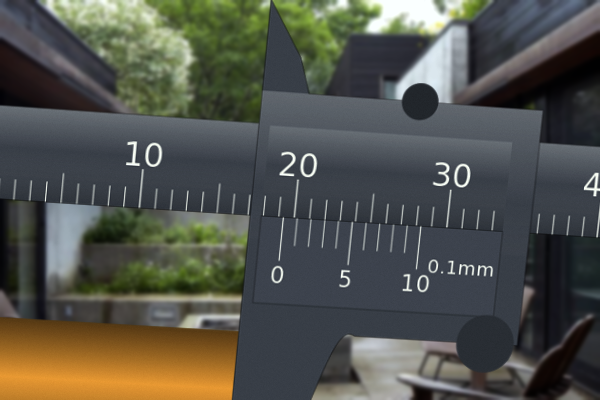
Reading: 19.3 mm
